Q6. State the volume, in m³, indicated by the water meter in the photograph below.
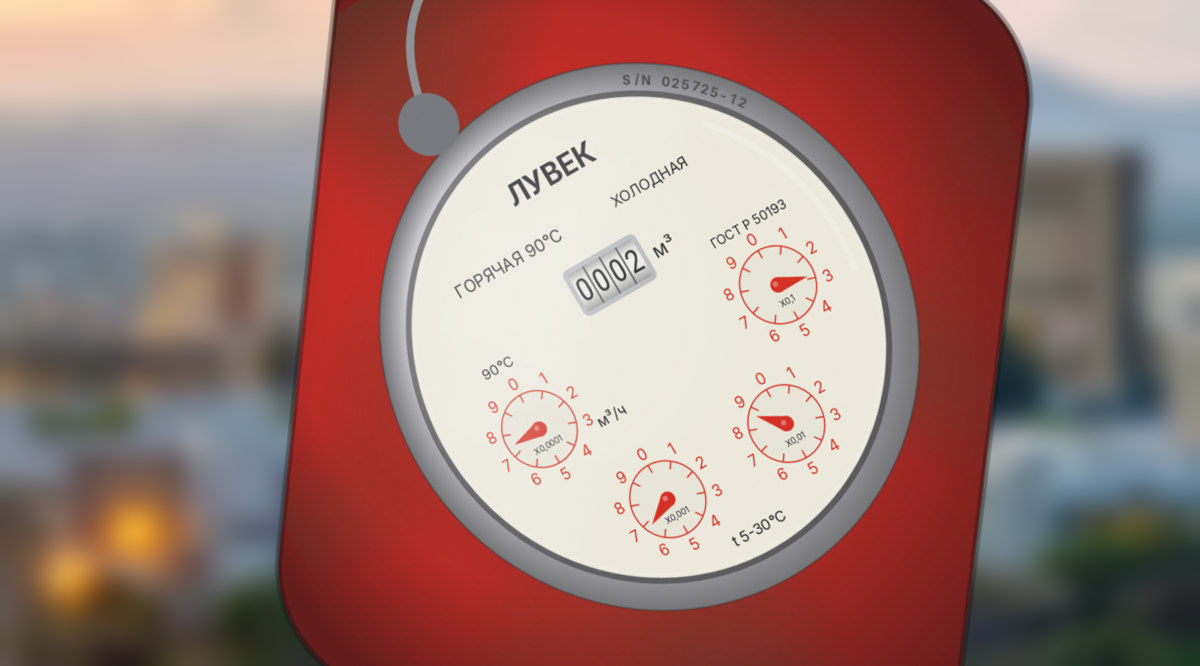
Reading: 2.2867 m³
